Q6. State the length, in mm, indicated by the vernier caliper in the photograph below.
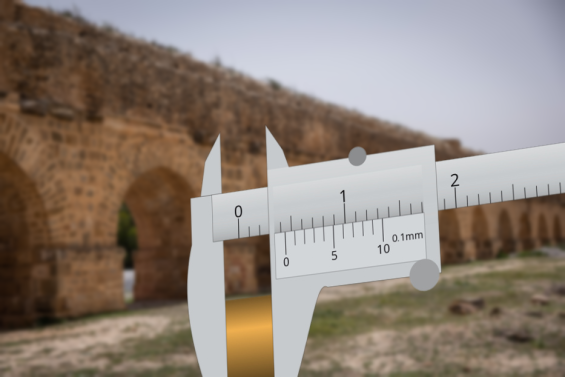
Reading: 4.4 mm
